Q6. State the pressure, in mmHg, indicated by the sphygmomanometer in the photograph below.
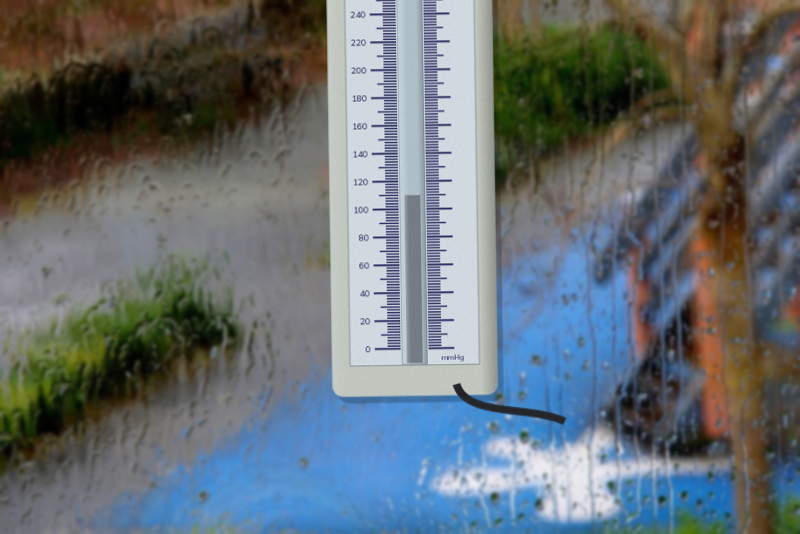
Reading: 110 mmHg
